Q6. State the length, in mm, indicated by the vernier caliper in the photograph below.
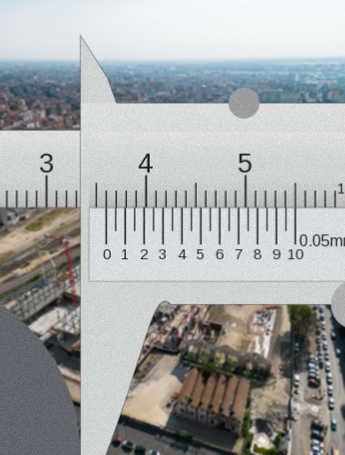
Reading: 36.0 mm
